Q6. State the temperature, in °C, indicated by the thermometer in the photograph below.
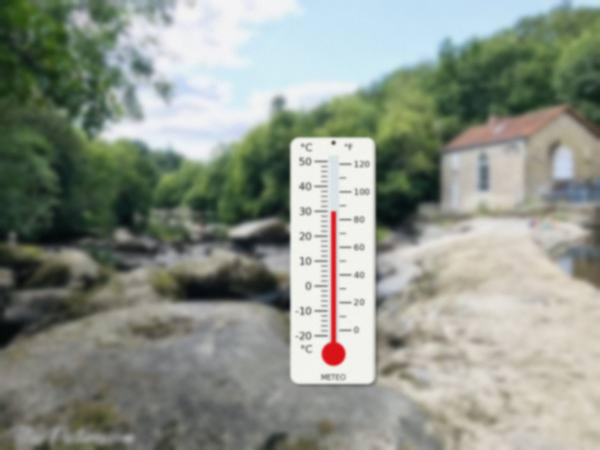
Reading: 30 °C
